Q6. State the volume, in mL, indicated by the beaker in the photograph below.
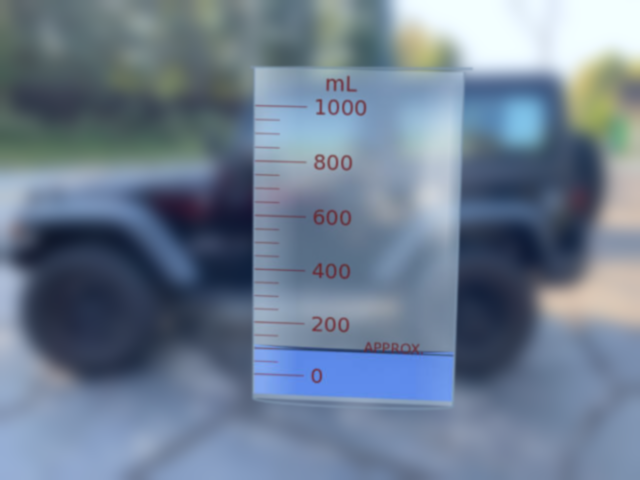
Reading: 100 mL
